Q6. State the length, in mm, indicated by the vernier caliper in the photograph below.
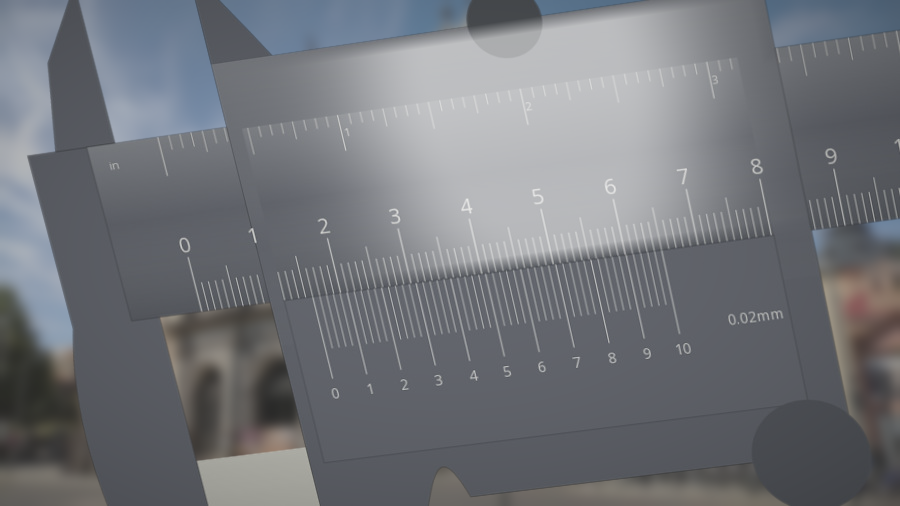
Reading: 16.0 mm
